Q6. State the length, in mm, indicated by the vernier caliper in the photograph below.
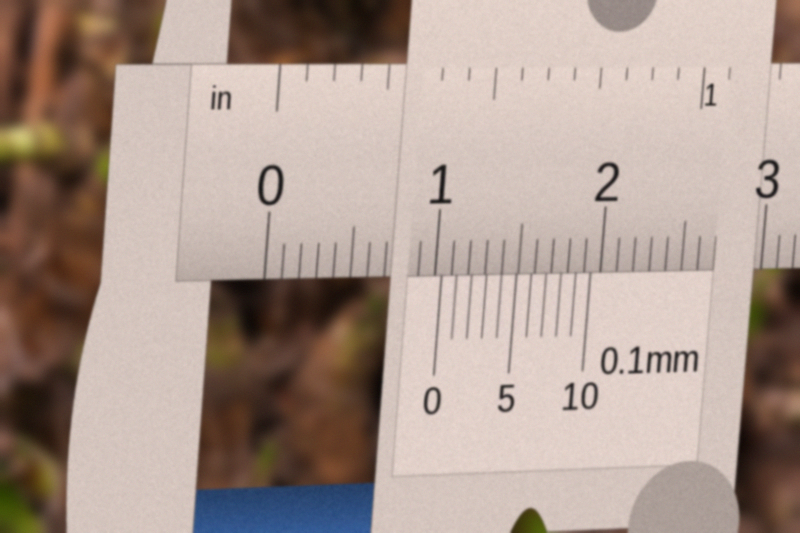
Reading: 10.4 mm
